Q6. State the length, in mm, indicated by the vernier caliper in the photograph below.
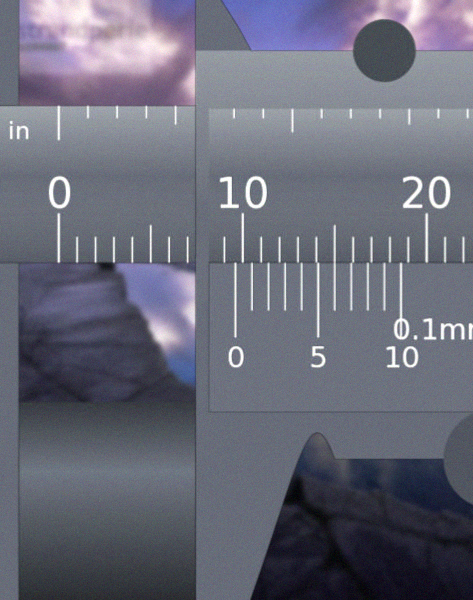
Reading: 9.6 mm
